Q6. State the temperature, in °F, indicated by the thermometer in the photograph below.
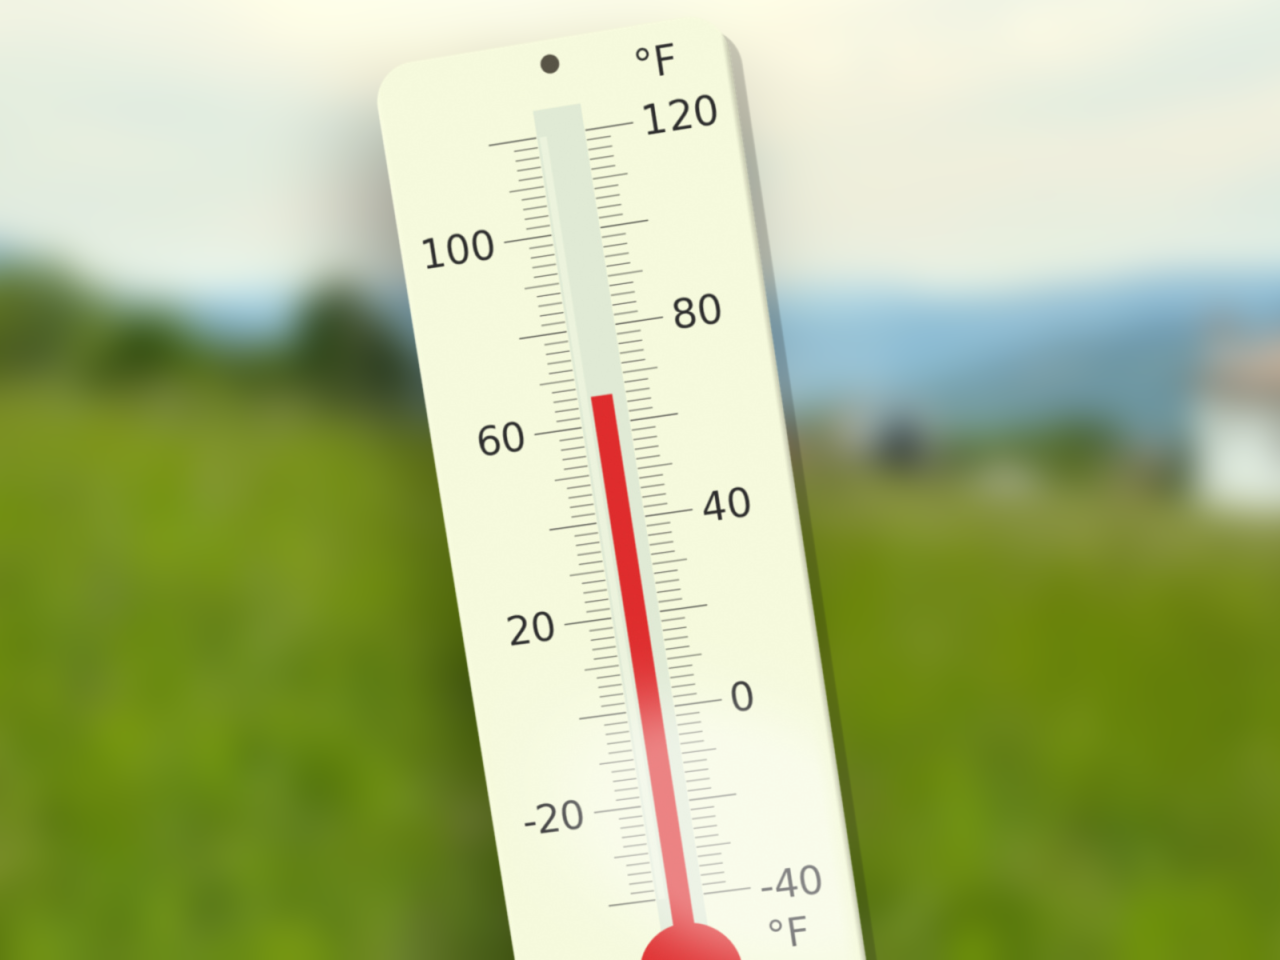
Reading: 66 °F
